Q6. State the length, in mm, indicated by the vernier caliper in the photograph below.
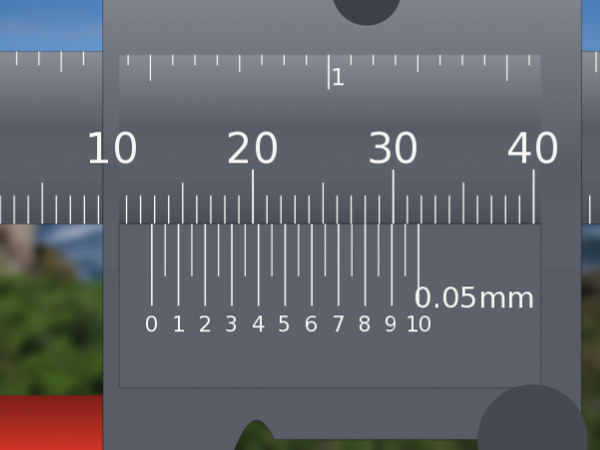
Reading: 12.8 mm
